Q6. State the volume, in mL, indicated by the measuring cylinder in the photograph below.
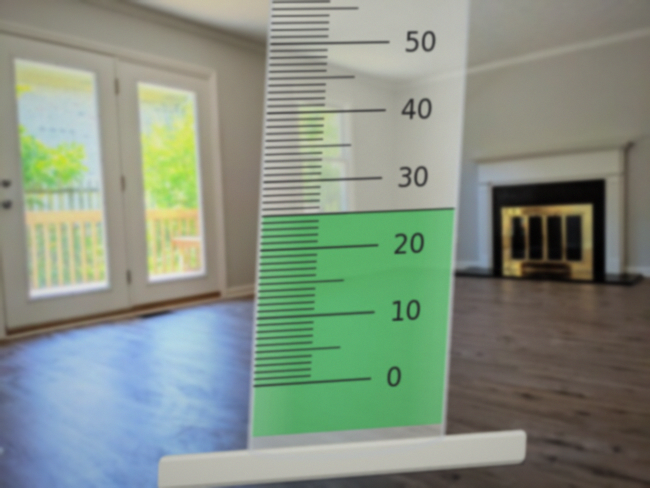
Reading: 25 mL
